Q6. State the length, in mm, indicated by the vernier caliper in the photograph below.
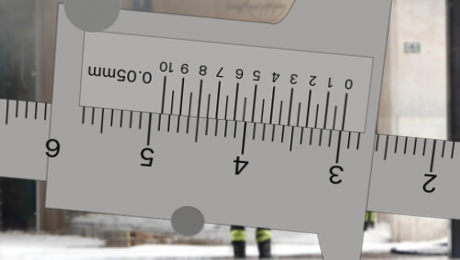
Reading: 29.8 mm
